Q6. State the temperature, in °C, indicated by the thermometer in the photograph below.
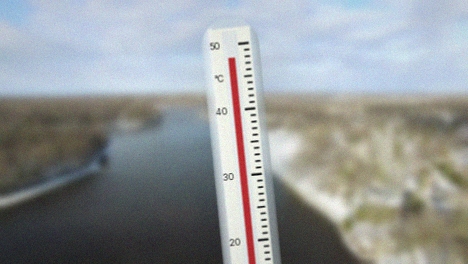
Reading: 48 °C
